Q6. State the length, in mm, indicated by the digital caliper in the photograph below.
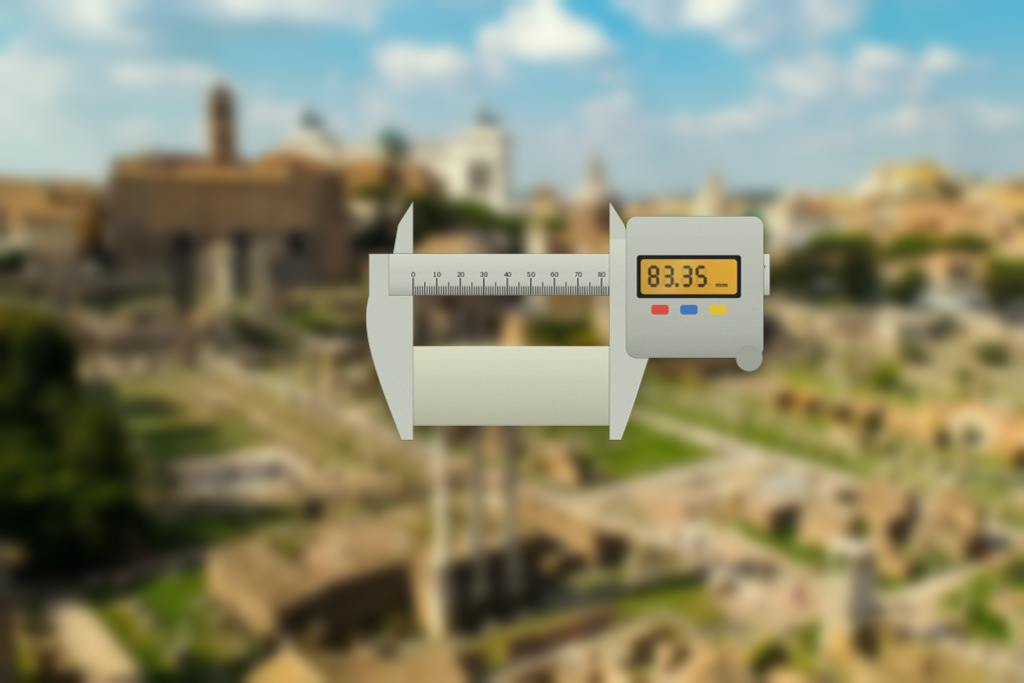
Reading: 83.35 mm
